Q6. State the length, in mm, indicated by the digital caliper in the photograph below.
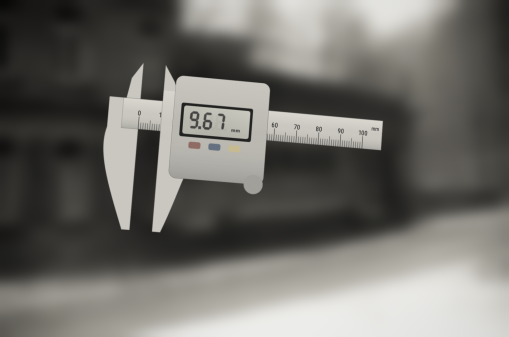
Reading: 9.67 mm
